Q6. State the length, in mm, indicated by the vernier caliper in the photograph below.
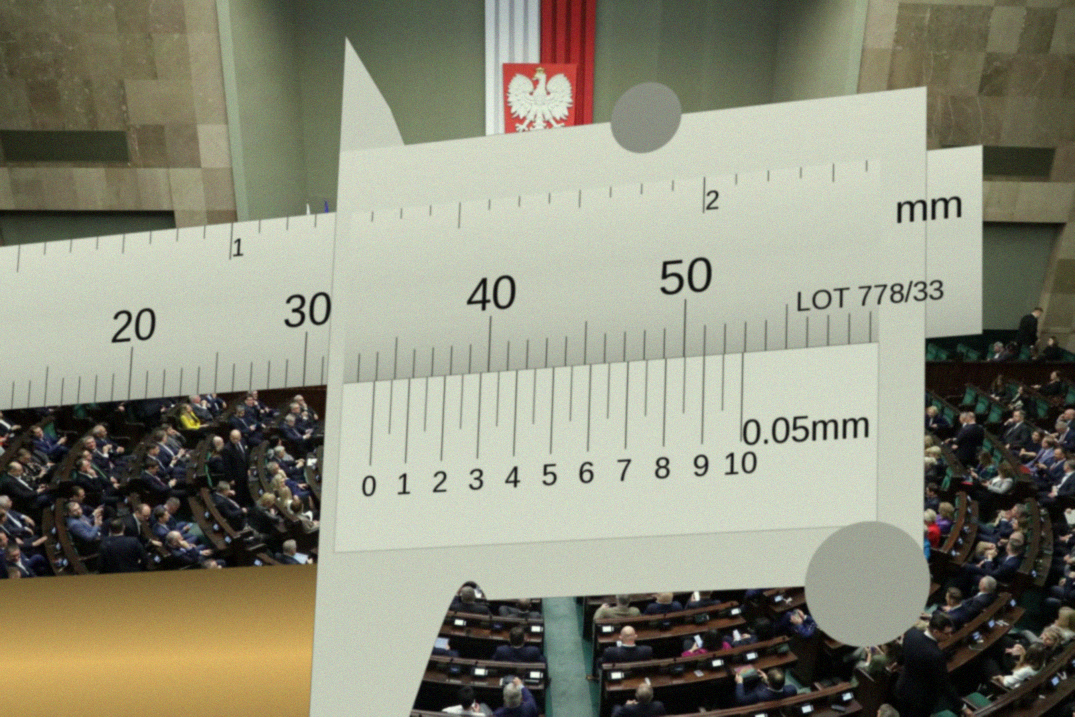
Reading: 33.9 mm
